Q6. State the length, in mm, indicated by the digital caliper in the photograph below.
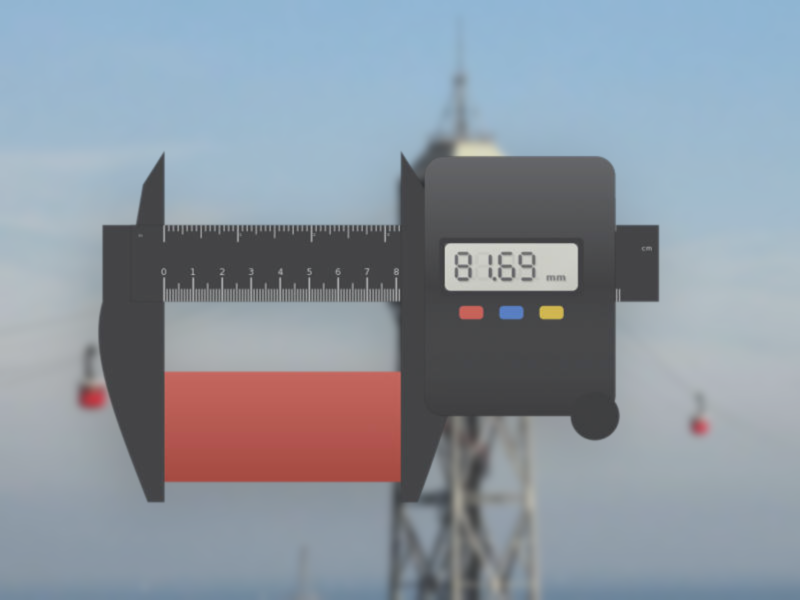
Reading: 81.69 mm
